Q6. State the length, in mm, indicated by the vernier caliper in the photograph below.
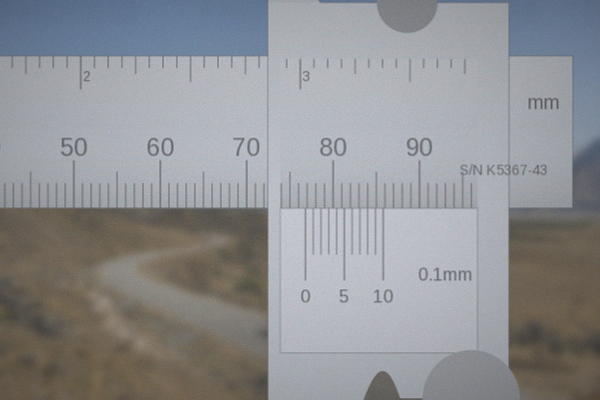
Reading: 76.8 mm
